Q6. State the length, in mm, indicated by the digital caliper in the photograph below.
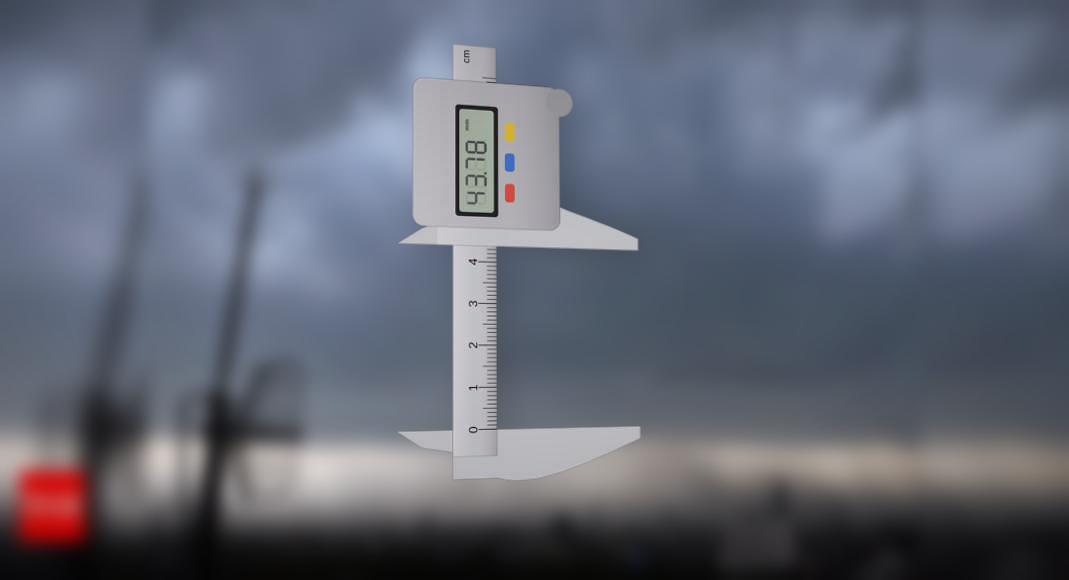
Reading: 43.78 mm
